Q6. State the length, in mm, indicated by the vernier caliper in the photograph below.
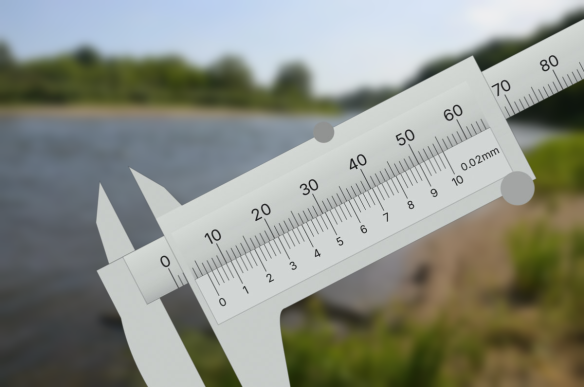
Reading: 6.0 mm
